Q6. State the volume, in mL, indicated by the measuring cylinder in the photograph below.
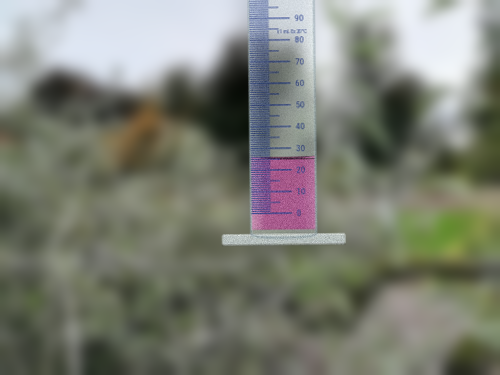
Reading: 25 mL
